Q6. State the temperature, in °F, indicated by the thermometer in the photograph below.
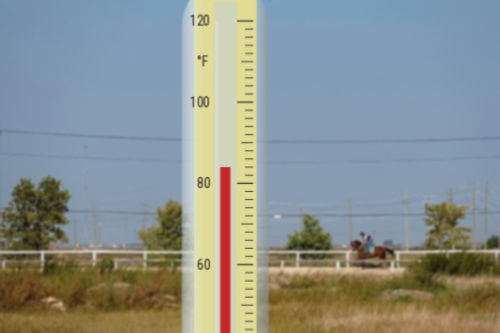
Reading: 84 °F
